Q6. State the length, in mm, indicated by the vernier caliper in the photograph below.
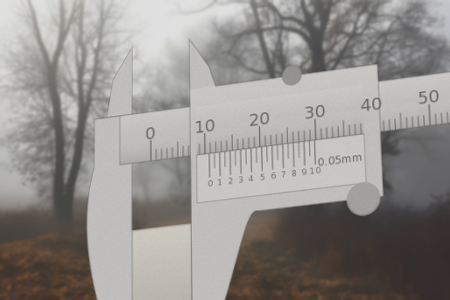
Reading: 10.8 mm
